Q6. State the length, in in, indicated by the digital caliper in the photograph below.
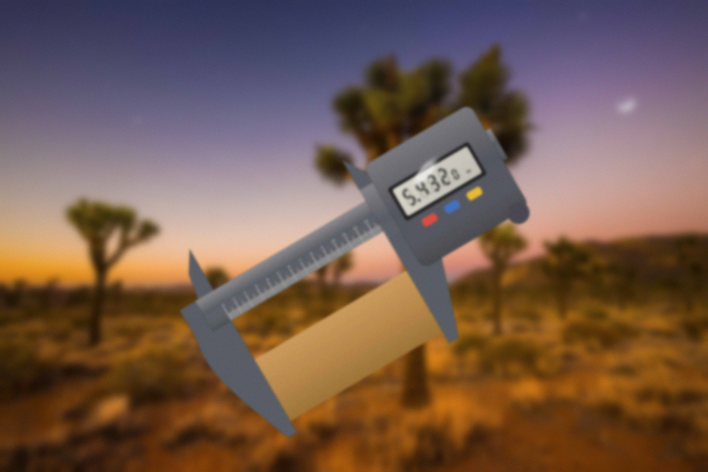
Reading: 5.4320 in
